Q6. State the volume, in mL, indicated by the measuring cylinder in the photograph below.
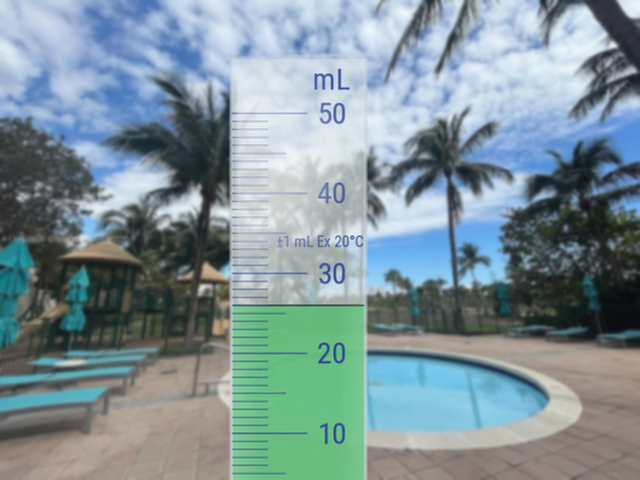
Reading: 26 mL
